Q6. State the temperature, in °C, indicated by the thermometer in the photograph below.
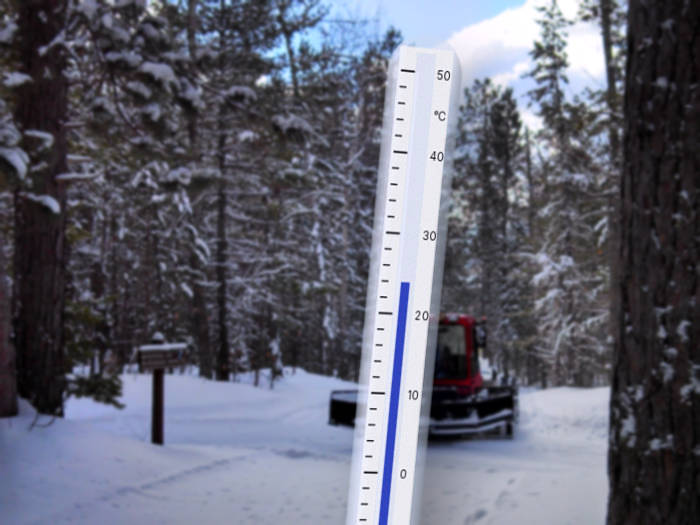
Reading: 24 °C
